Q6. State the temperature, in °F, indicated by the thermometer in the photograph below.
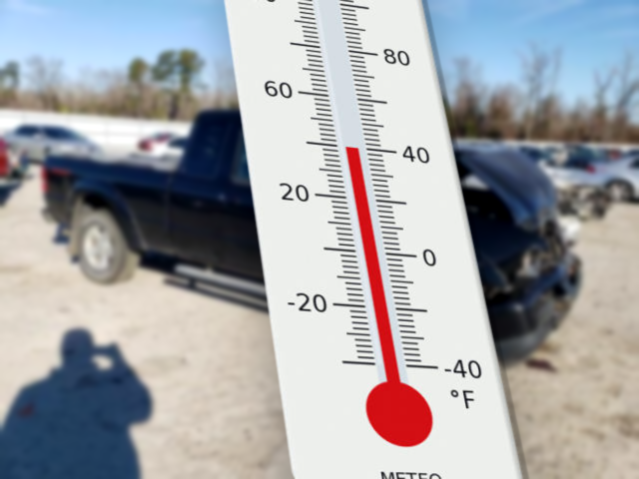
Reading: 40 °F
